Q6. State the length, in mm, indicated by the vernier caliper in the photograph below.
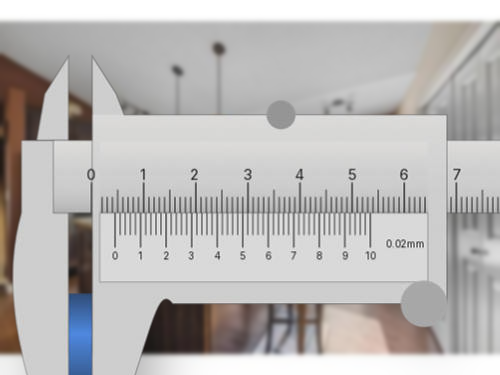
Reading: 4.5 mm
